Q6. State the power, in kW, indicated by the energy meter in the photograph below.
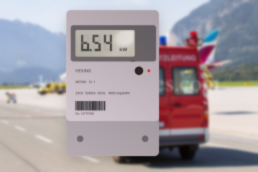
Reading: 6.54 kW
